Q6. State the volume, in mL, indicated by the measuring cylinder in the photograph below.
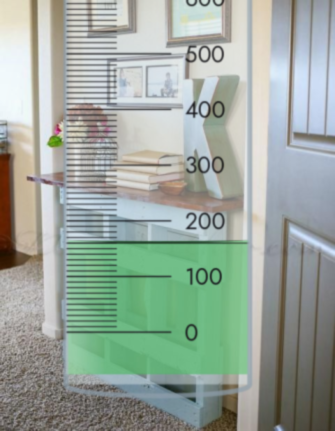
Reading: 160 mL
